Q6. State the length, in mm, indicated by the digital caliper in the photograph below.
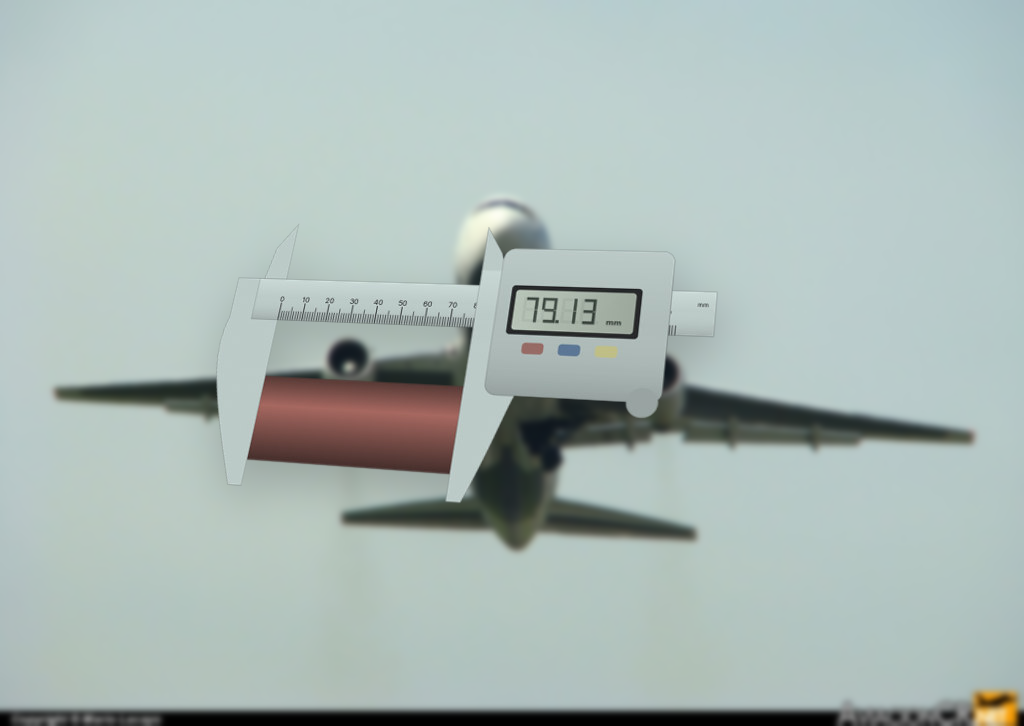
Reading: 79.13 mm
